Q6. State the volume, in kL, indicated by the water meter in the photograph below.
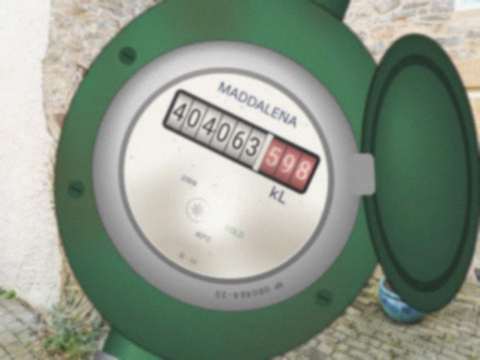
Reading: 404063.598 kL
